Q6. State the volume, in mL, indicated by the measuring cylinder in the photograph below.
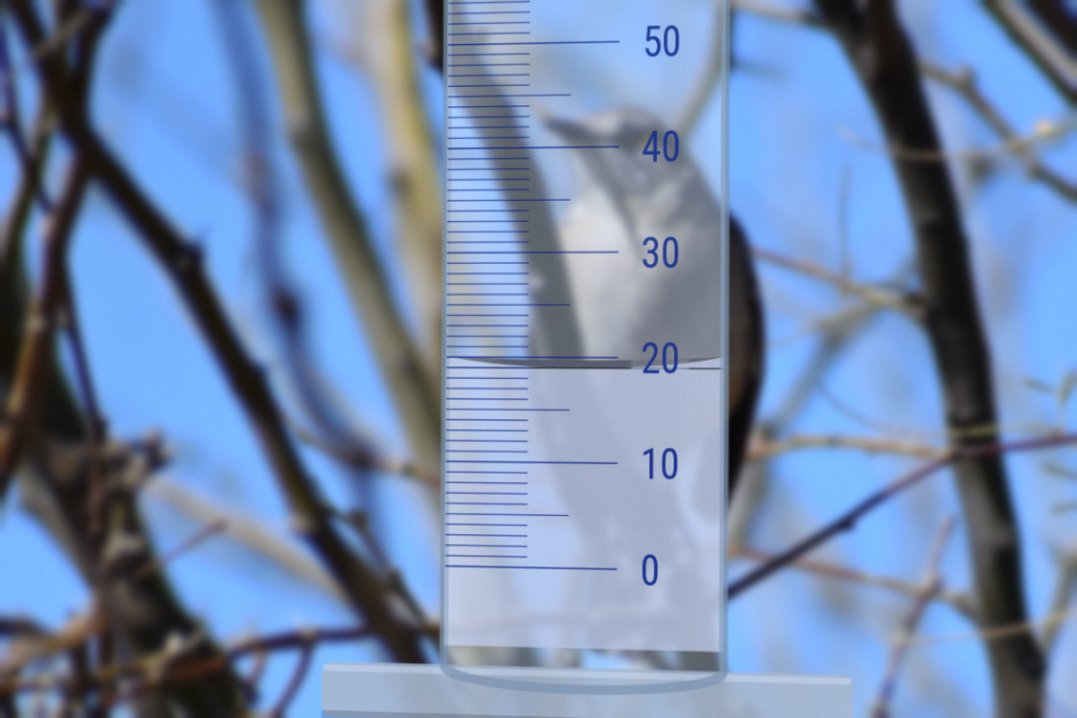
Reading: 19 mL
